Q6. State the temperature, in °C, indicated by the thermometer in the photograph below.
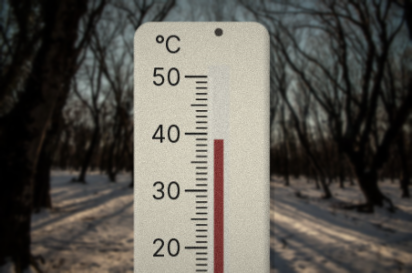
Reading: 39 °C
